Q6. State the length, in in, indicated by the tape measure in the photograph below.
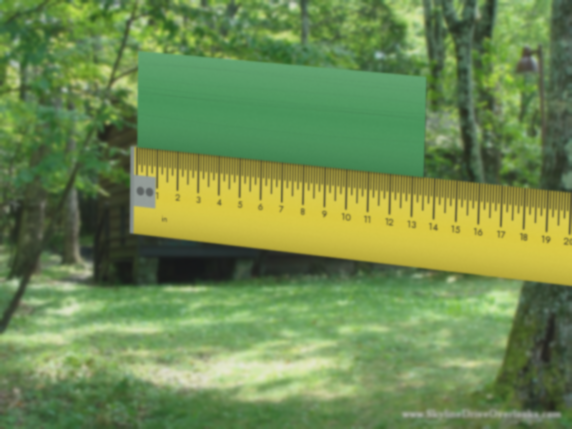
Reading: 13.5 in
